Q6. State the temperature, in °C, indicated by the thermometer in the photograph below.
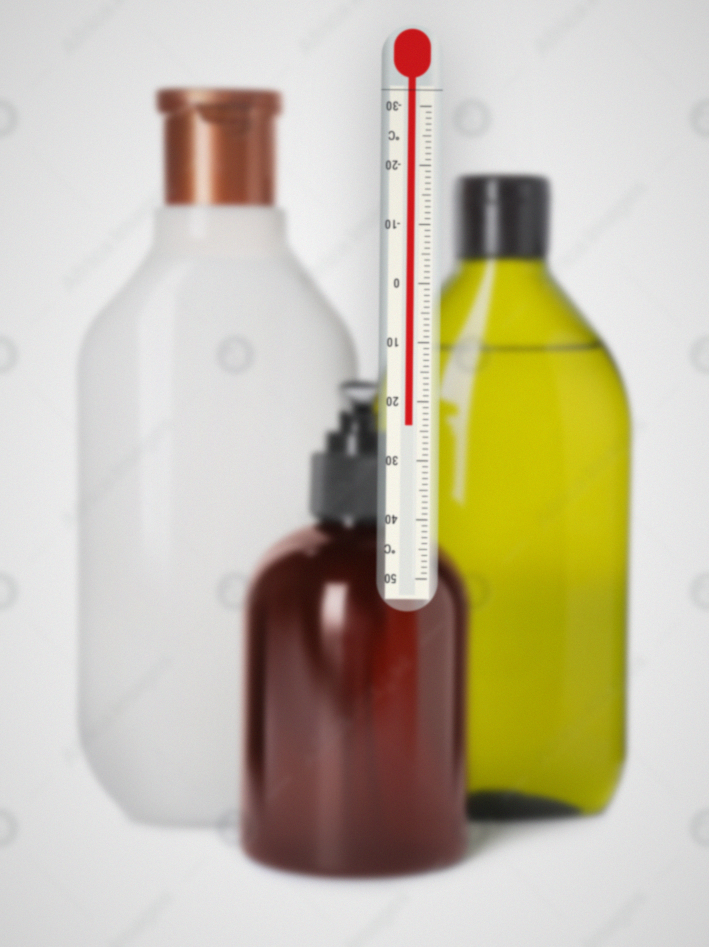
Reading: 24 °C
